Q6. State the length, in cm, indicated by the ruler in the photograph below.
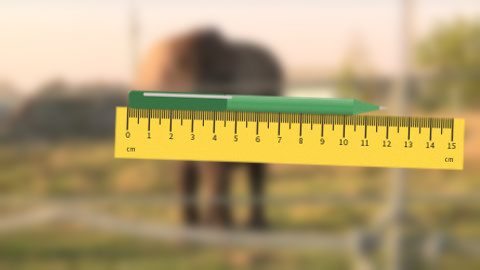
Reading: 12 cm
